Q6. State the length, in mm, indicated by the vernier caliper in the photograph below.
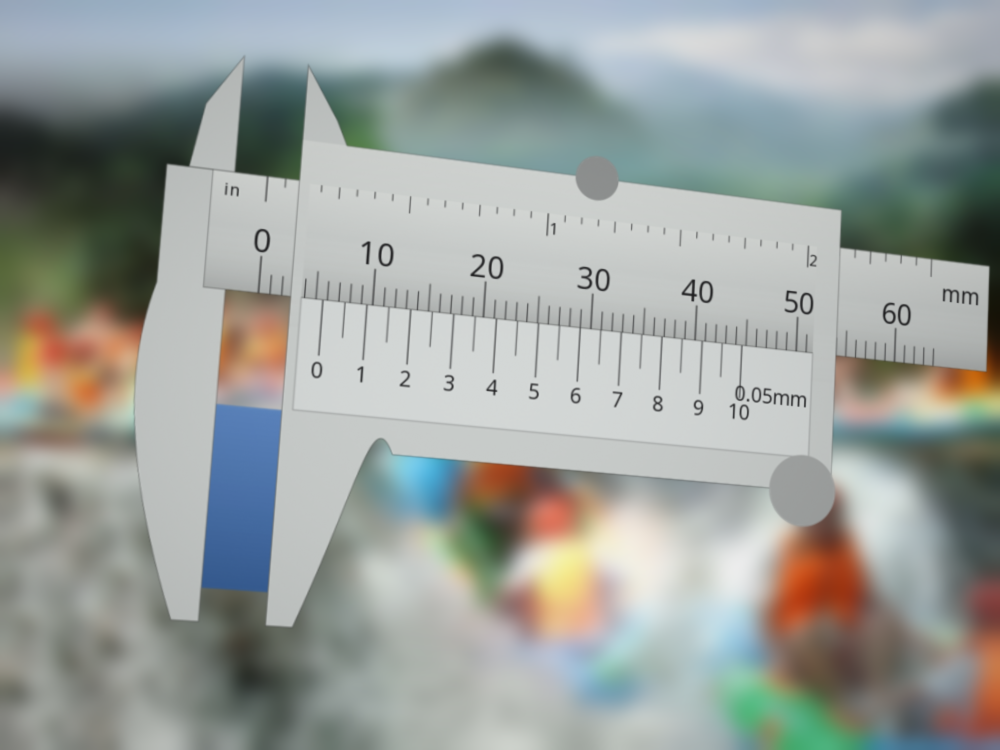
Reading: 5.6 mm
